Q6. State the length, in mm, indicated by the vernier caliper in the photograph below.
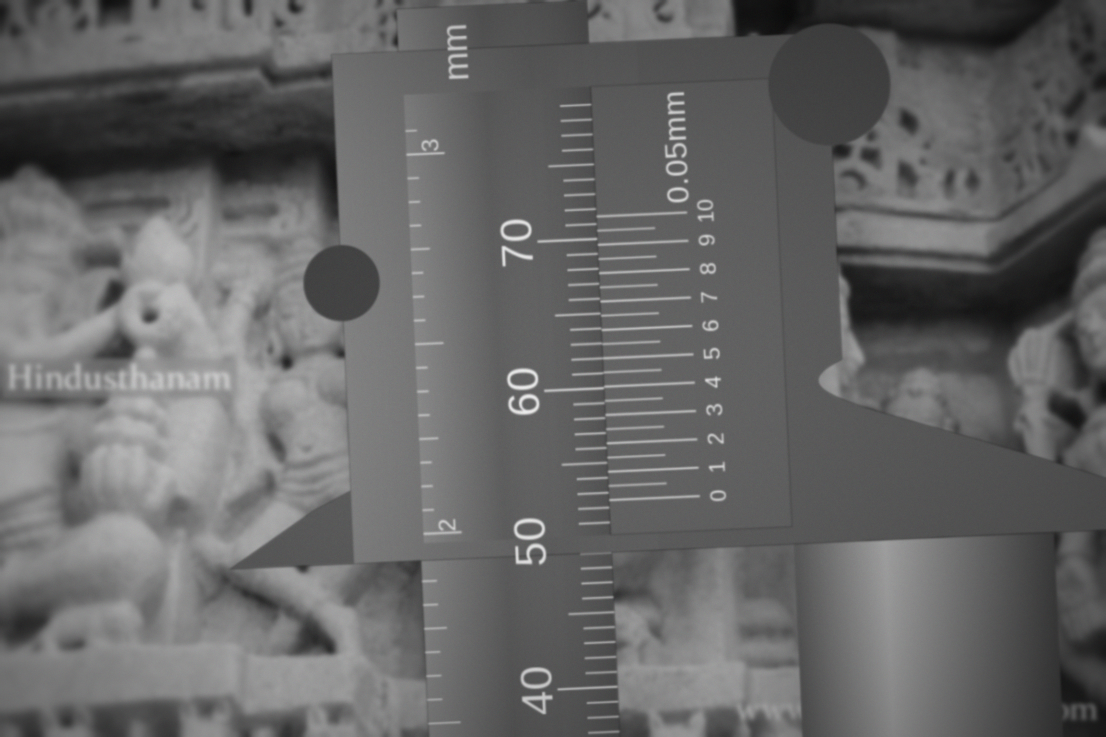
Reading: 52.5 mm
